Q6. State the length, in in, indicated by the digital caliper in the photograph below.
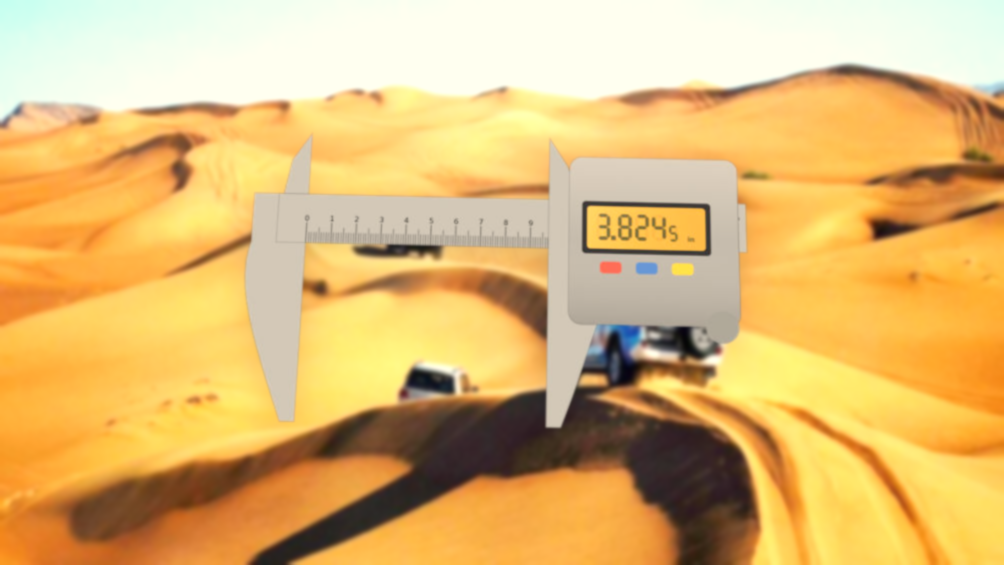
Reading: 3.8245 in
